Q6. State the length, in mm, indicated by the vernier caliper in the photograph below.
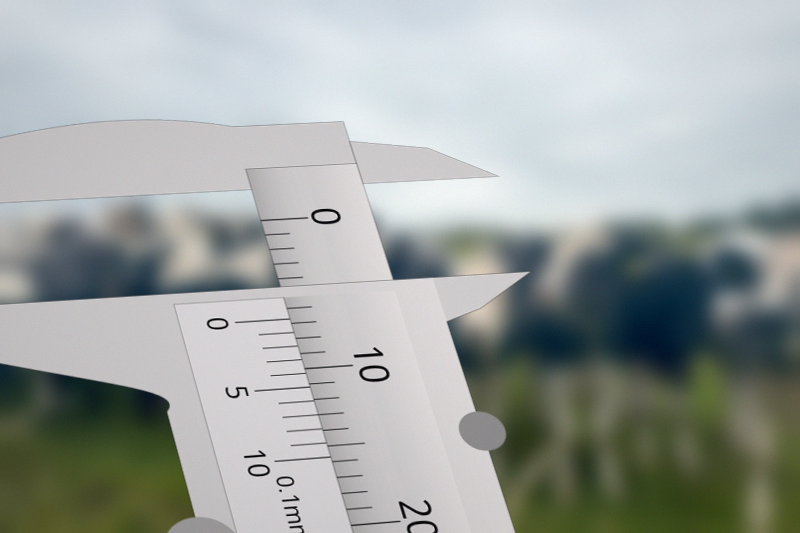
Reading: 6.7 mm
